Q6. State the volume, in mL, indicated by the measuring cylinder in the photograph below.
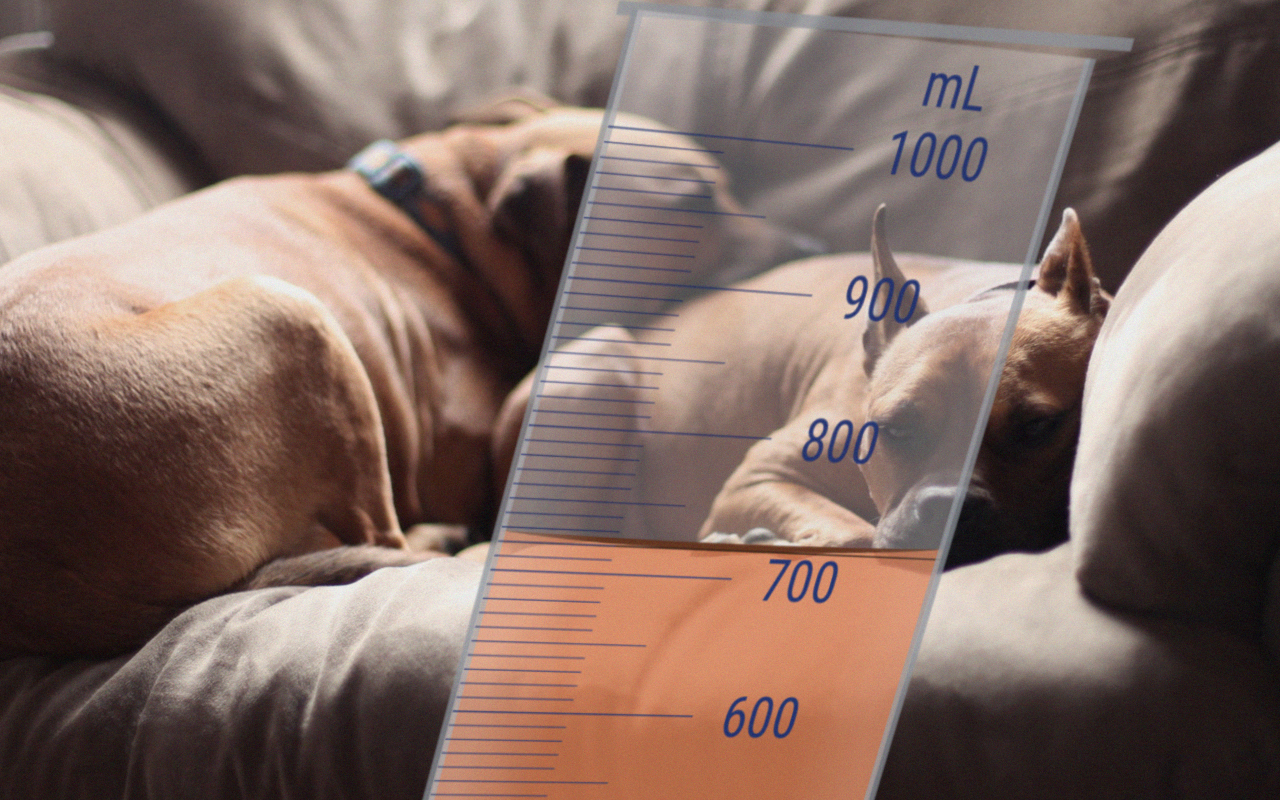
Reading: 720 mL
